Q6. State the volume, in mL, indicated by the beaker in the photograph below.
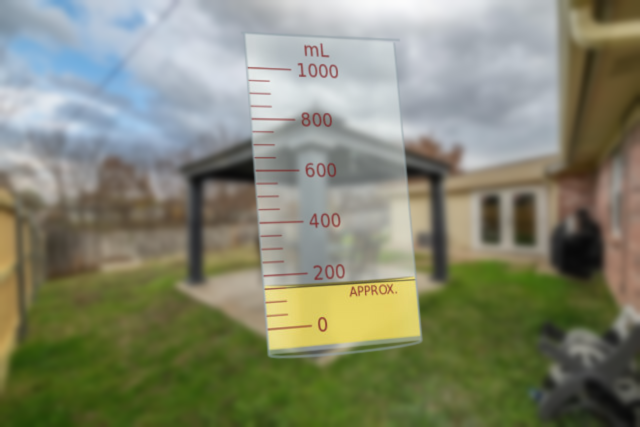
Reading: 150 mL
